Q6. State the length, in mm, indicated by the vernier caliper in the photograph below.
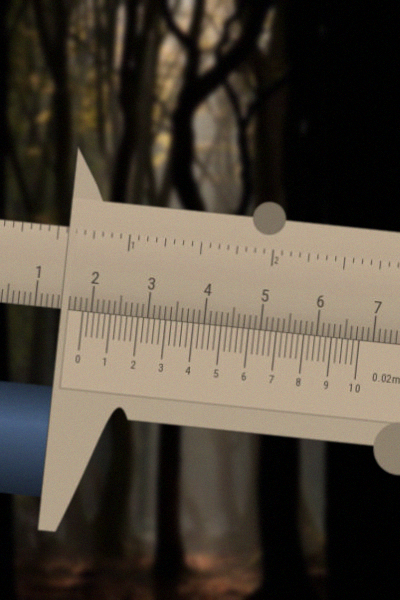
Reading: 18.5 mm
